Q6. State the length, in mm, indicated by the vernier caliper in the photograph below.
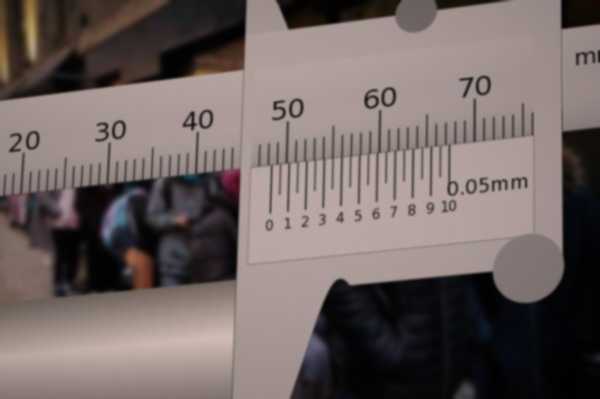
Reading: 48.4 mm
